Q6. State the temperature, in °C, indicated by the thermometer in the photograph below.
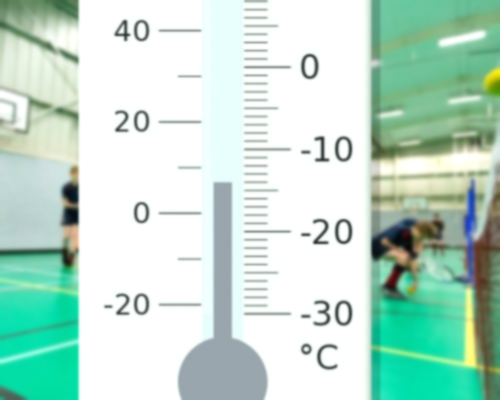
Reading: -14 °C
